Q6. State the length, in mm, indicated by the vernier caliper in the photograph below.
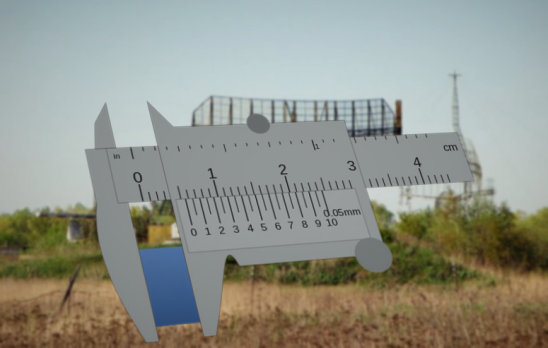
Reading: 5.6 mm
